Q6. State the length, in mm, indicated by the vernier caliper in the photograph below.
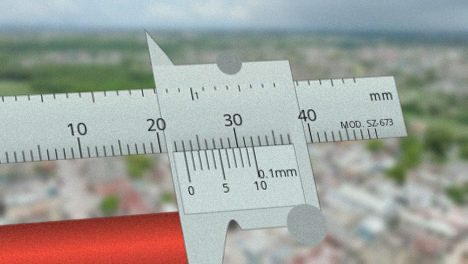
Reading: 23.0 mm
